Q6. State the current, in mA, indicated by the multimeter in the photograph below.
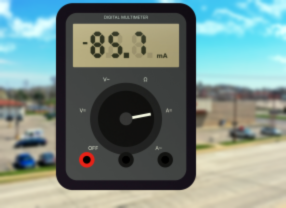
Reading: -85.7 mA
